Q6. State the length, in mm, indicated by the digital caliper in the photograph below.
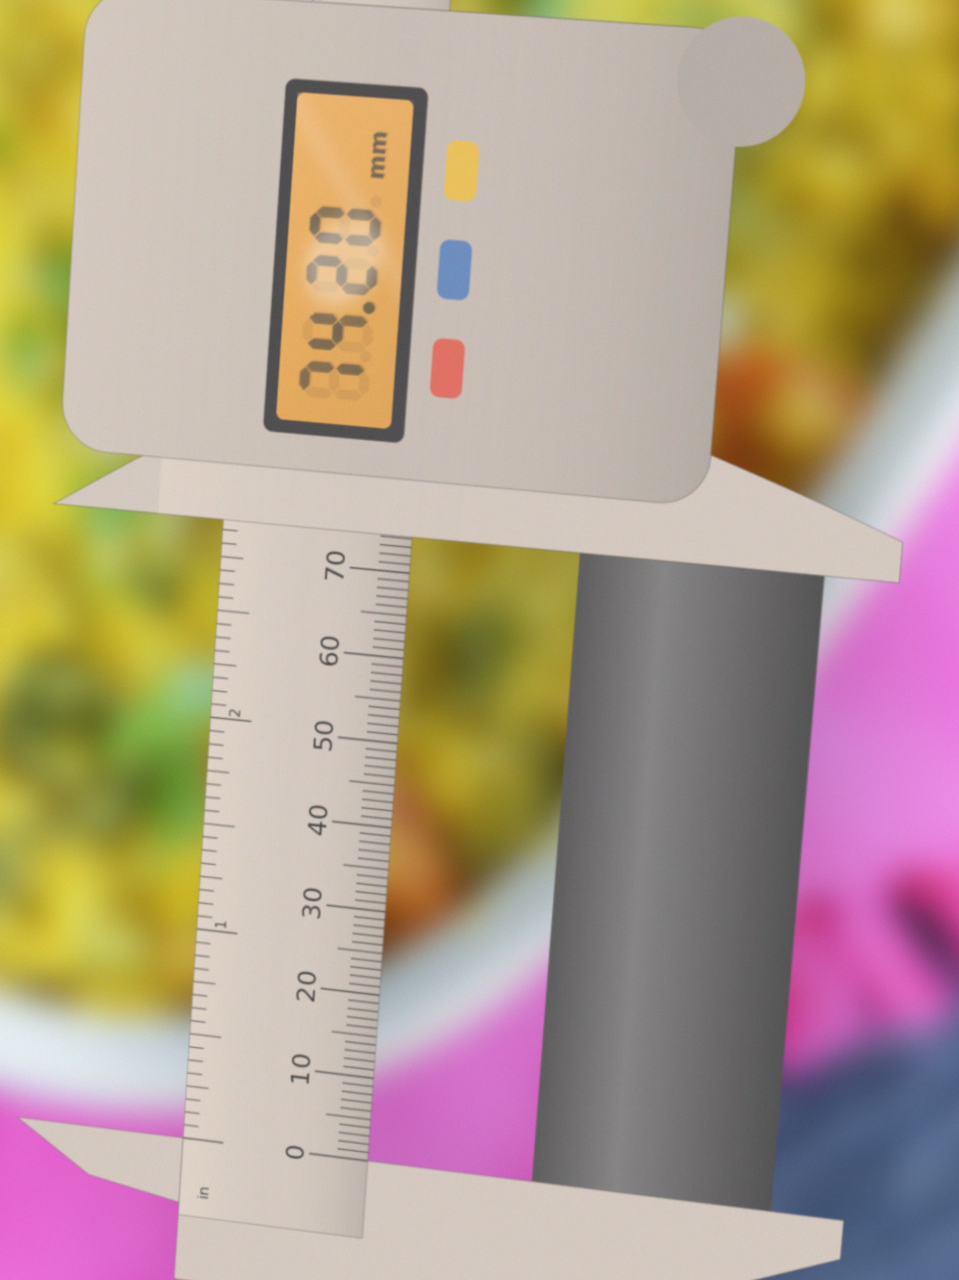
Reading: 74.20 mm
